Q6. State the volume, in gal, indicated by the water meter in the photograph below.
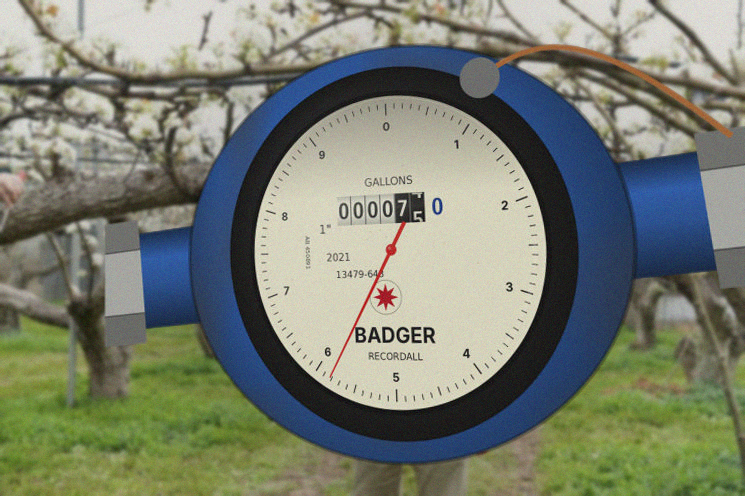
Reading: 745.8 gal
